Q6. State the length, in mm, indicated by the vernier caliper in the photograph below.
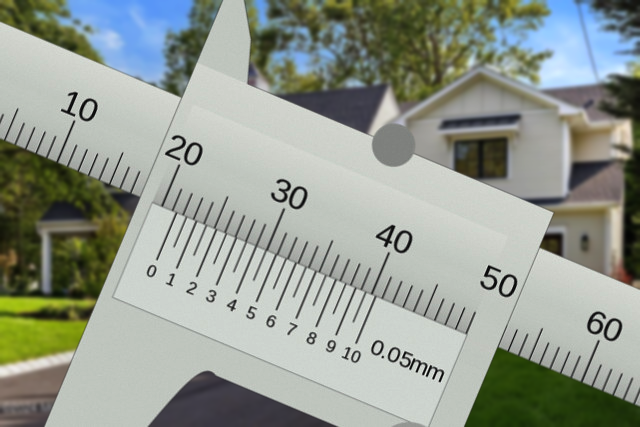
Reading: 21.4 mm
